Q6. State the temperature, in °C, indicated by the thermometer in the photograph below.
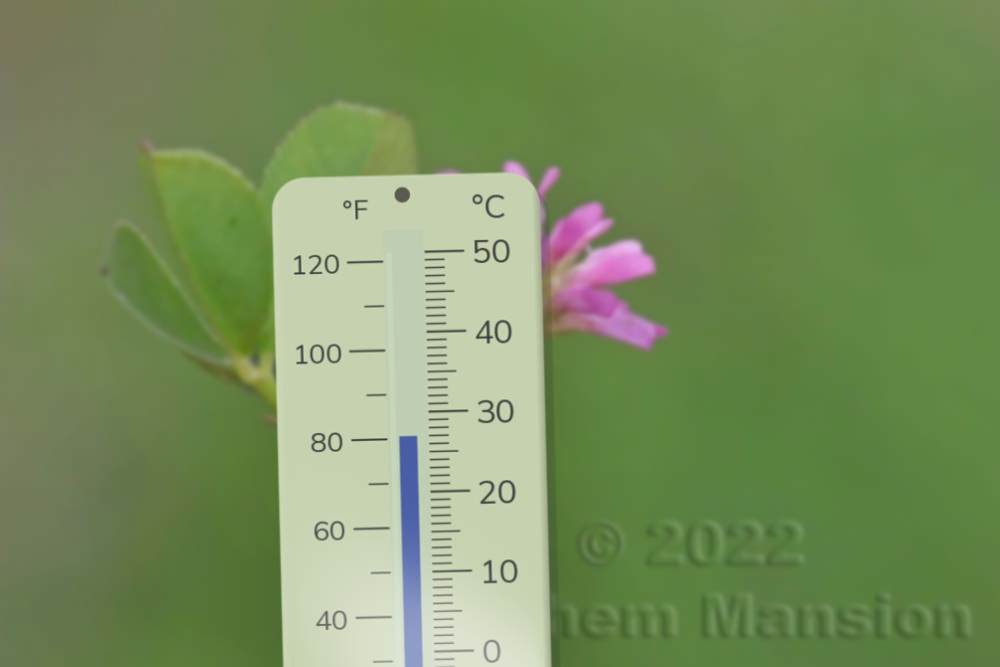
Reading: 27 °C
